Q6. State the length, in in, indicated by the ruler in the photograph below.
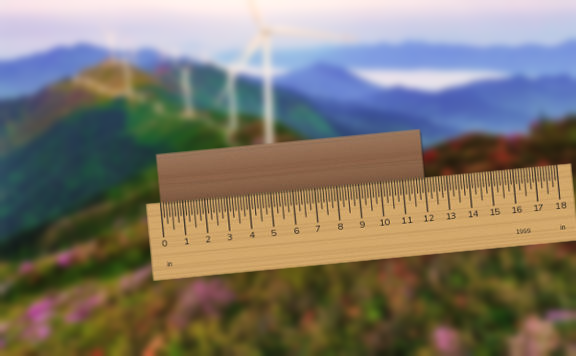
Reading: 12 in
